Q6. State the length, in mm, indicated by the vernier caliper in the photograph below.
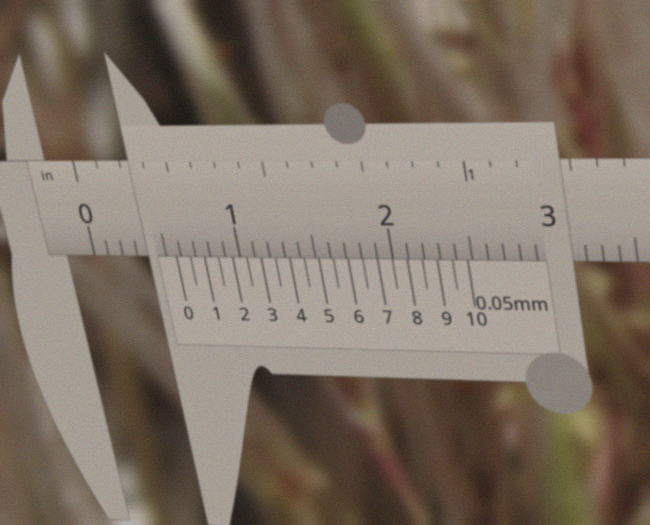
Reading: 5.7 mm
